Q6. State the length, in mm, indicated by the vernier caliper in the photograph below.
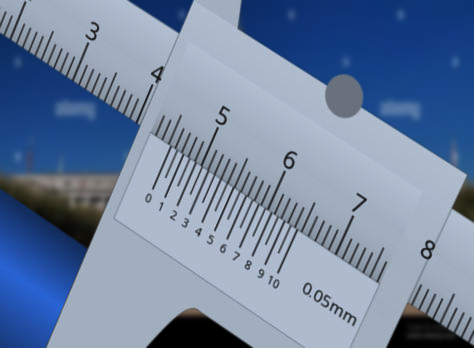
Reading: 45.4 mm
